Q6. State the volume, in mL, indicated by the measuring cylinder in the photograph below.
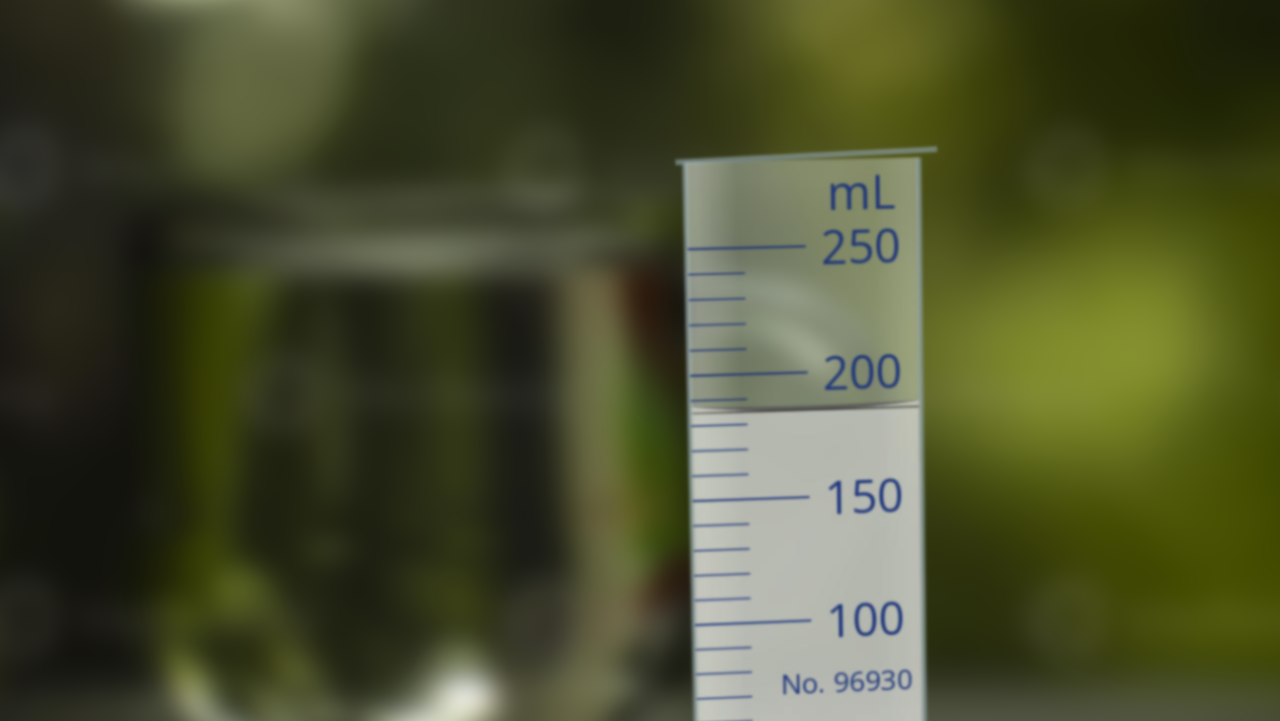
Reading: 185 mL
